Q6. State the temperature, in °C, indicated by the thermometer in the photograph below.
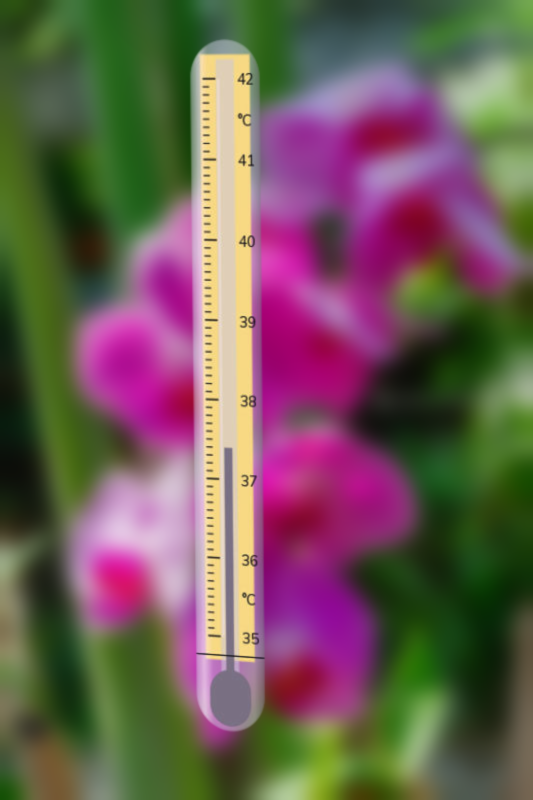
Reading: 37.4 °C
